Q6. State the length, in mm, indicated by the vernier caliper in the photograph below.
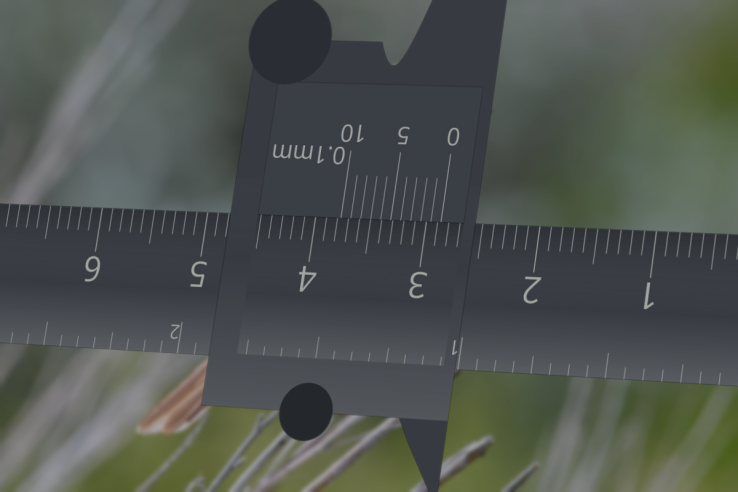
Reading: 28.7 mm
